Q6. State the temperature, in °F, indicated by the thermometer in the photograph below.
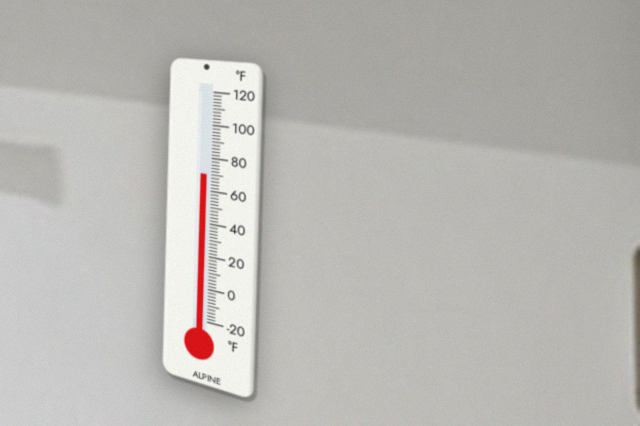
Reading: 70 °F
